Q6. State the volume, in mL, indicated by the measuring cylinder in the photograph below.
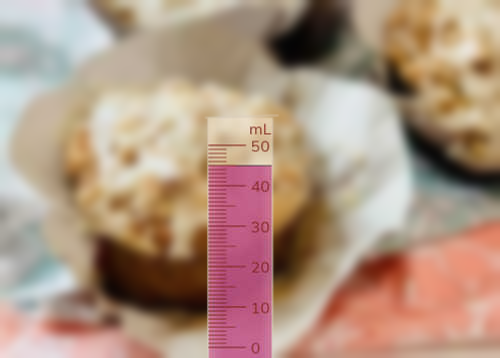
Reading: 45 mL
